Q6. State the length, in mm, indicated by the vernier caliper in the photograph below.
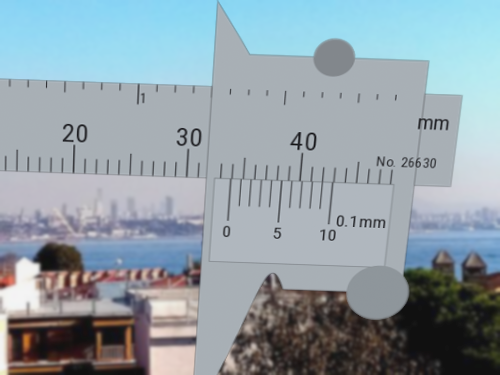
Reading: 33.9 mm
